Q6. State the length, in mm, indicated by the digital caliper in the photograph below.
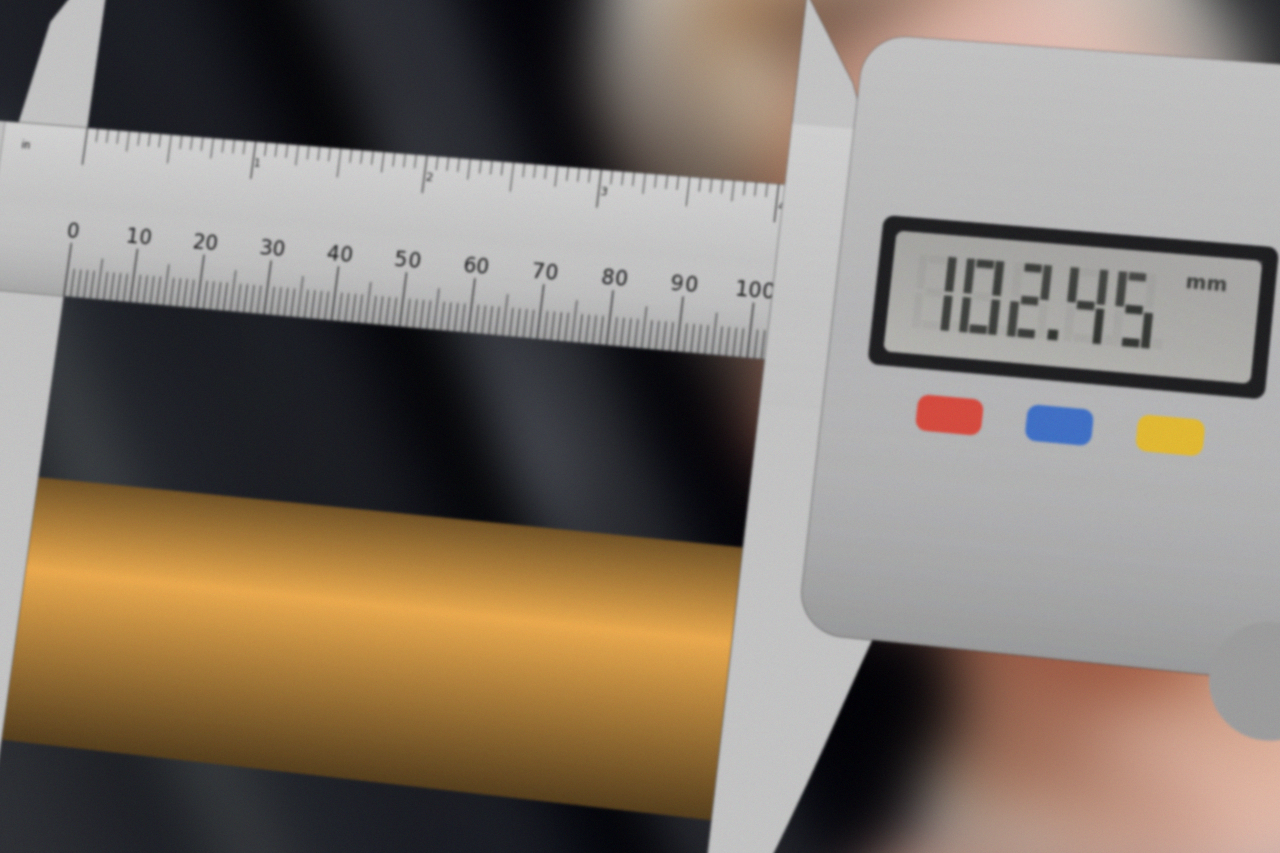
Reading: 102.45 mm
